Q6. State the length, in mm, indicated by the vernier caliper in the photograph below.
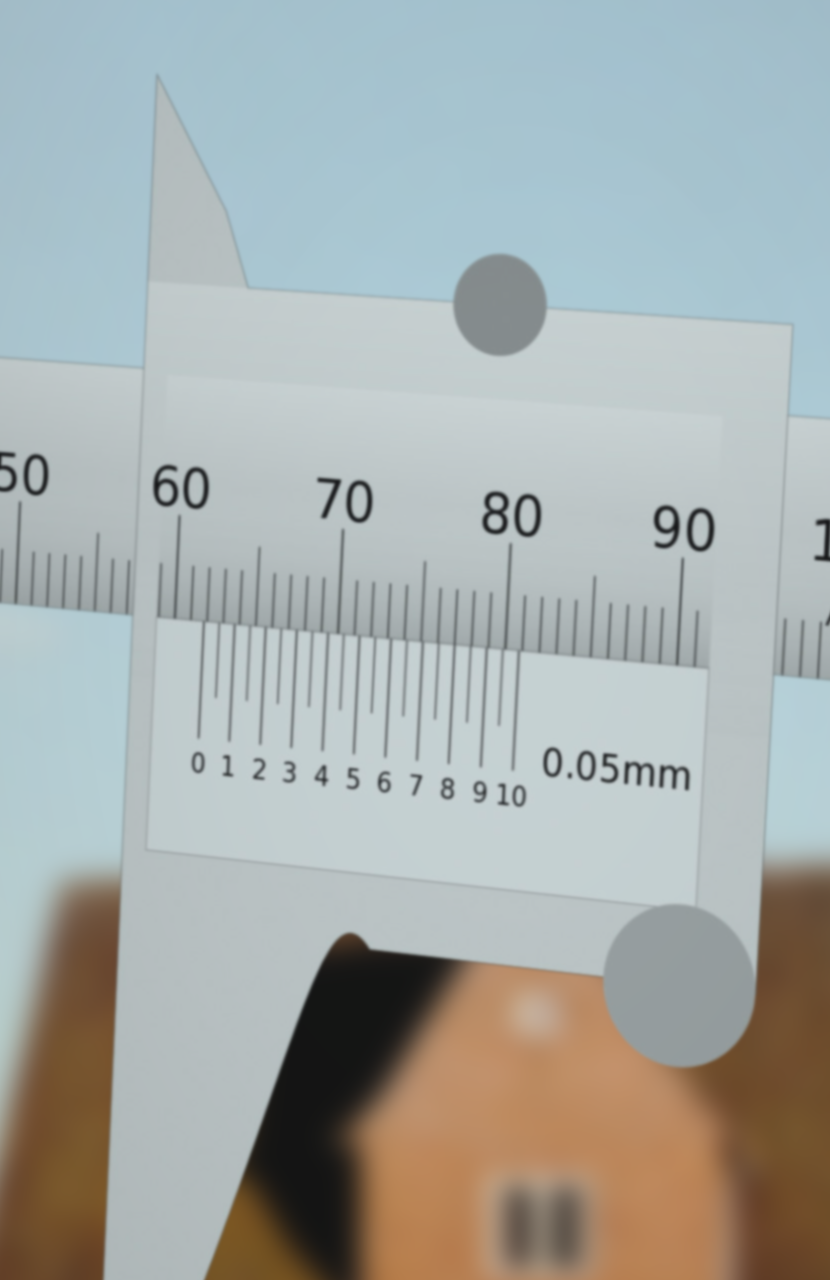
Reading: 61.8 mm
